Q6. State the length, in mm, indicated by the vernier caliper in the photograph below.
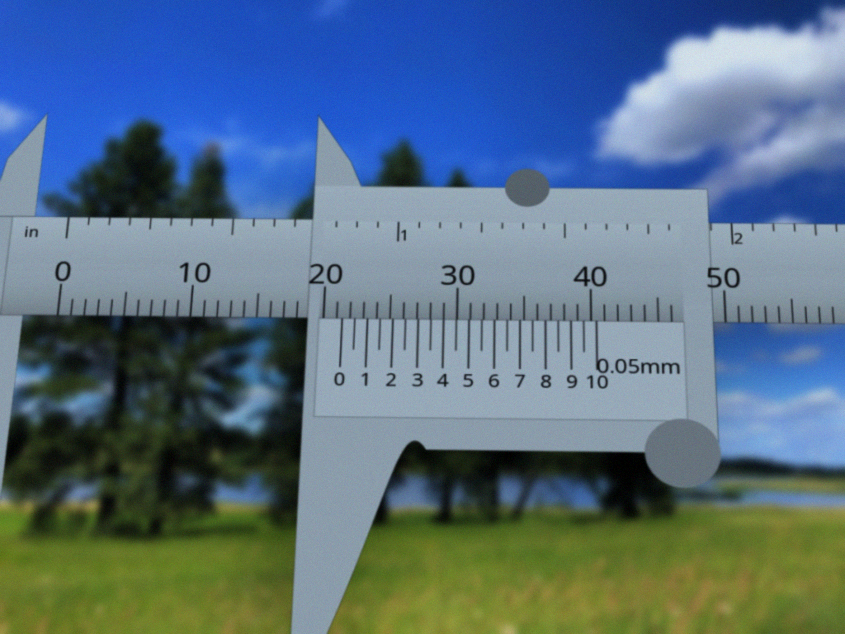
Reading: 21.4 mm
